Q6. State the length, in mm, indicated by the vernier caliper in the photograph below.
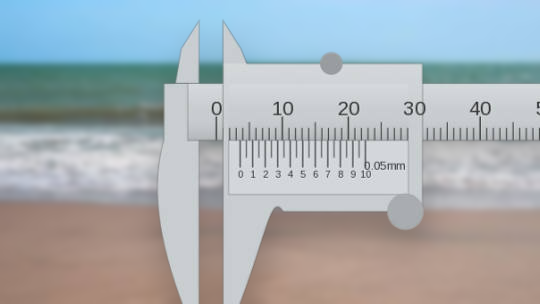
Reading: 3.6 mm
